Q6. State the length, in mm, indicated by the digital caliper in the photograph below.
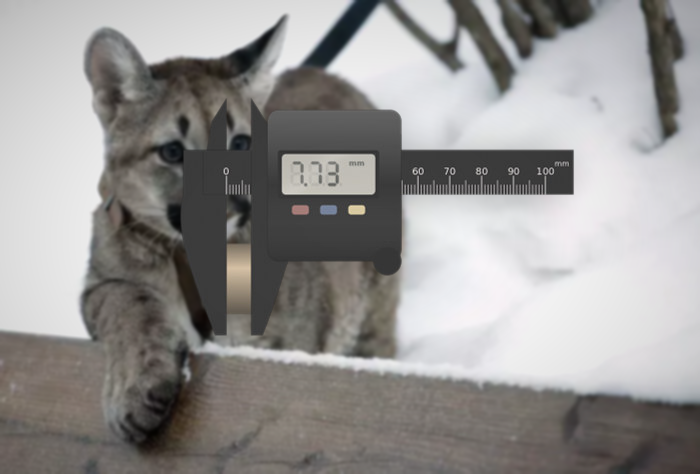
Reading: 7.73 mm
